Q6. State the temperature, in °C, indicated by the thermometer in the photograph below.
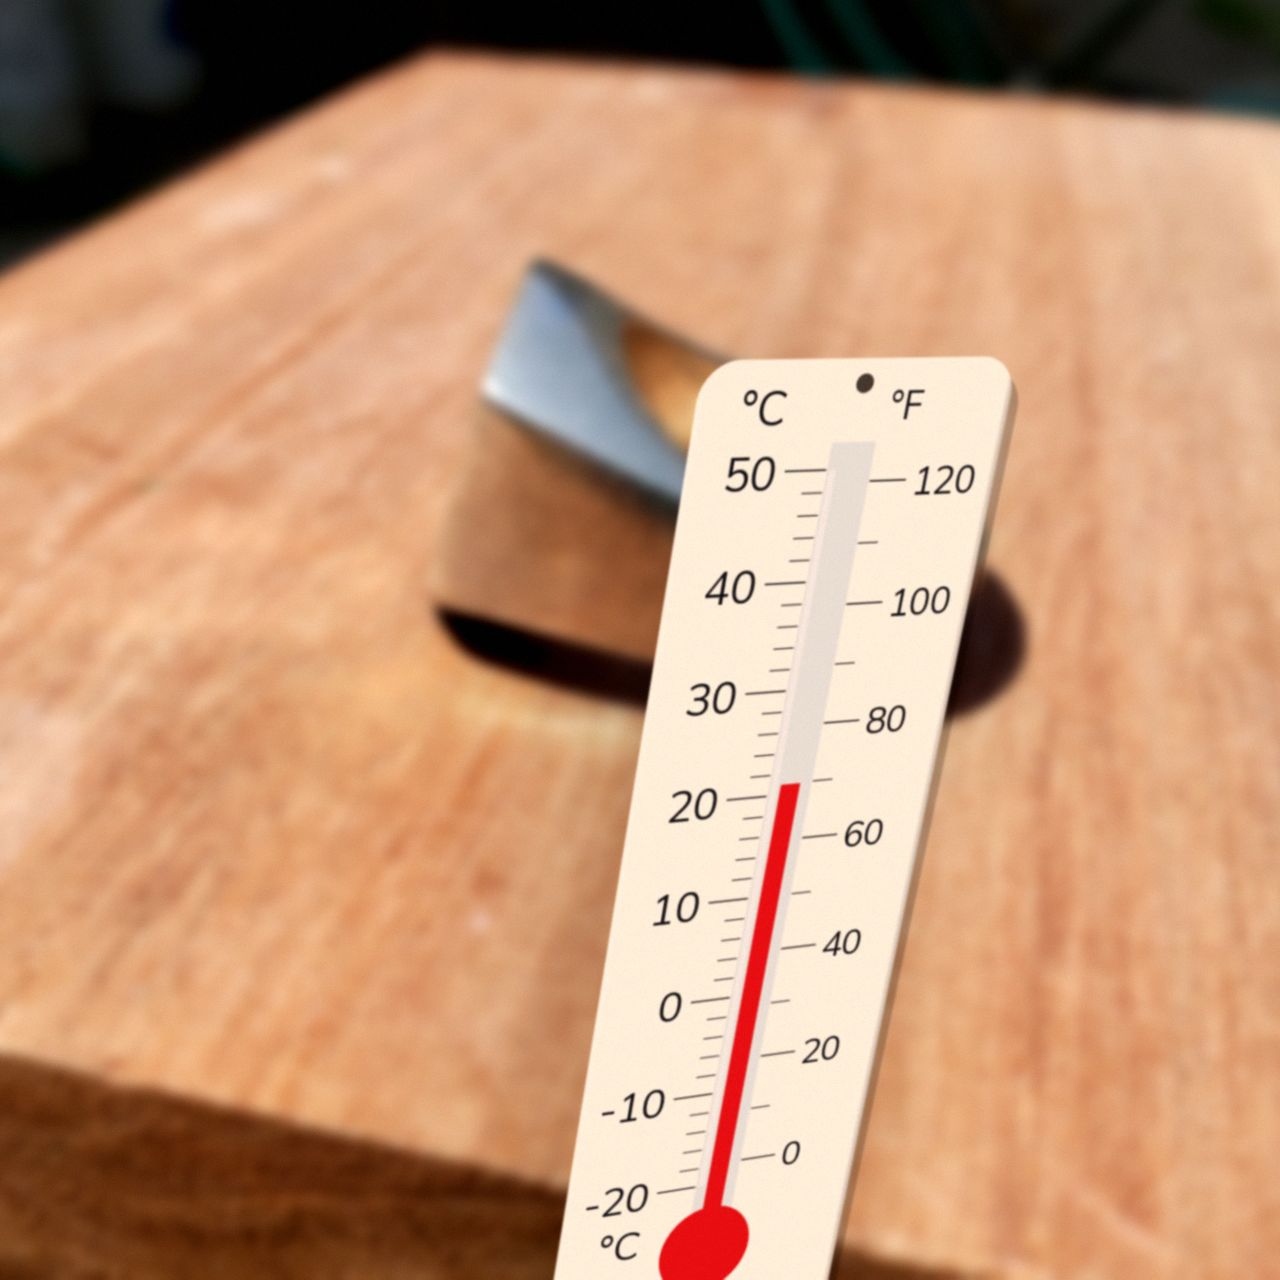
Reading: 21 °C
